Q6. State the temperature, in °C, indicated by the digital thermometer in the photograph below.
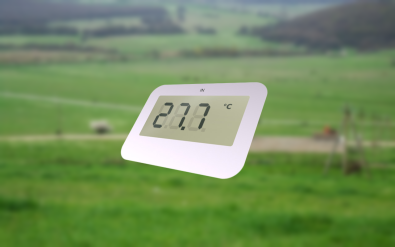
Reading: 27.7 °C
